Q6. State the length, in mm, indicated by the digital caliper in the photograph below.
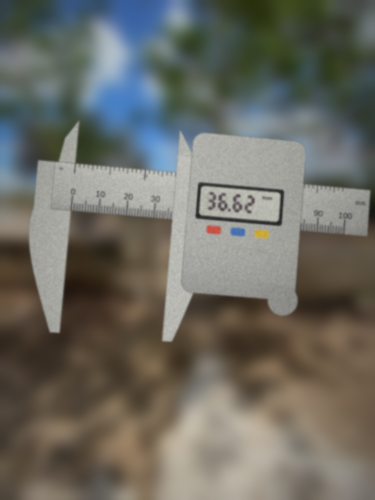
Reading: 36.62 mm
